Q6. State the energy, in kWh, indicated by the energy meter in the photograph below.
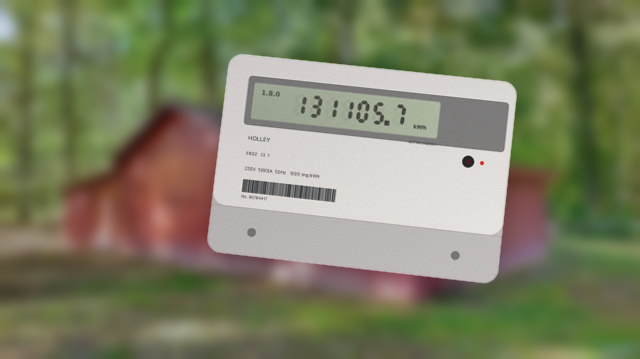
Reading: 131105.7 kWh
